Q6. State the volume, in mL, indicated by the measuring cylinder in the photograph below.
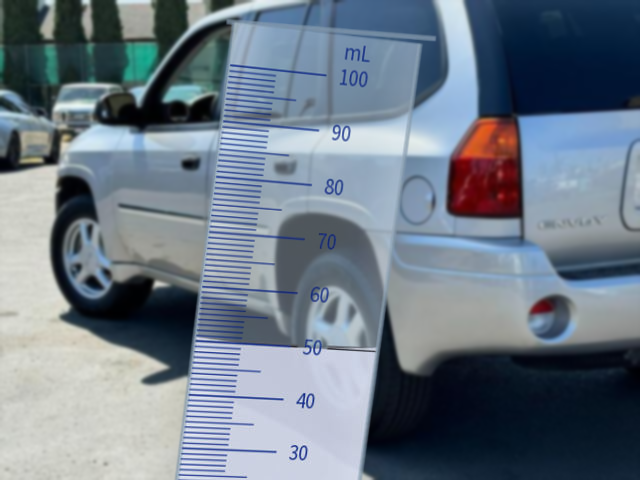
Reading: 50 mL
